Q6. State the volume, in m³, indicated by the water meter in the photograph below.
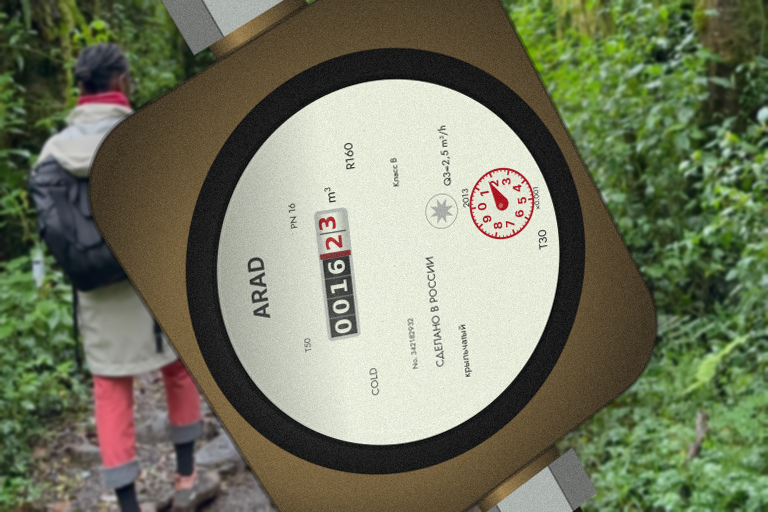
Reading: 16.231 m³
